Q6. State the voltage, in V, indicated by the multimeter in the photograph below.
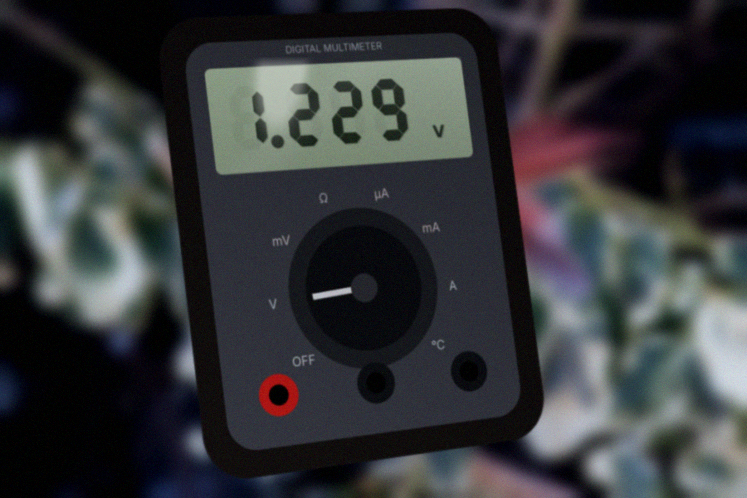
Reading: 1.229 V
